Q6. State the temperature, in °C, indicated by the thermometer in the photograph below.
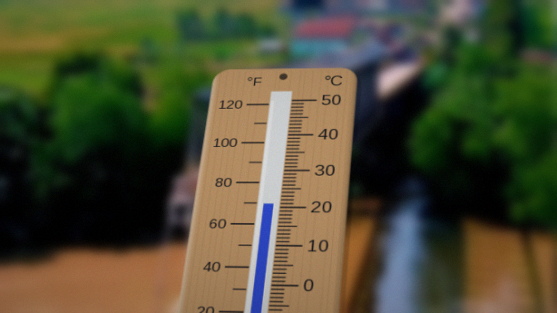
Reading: 21 °C
